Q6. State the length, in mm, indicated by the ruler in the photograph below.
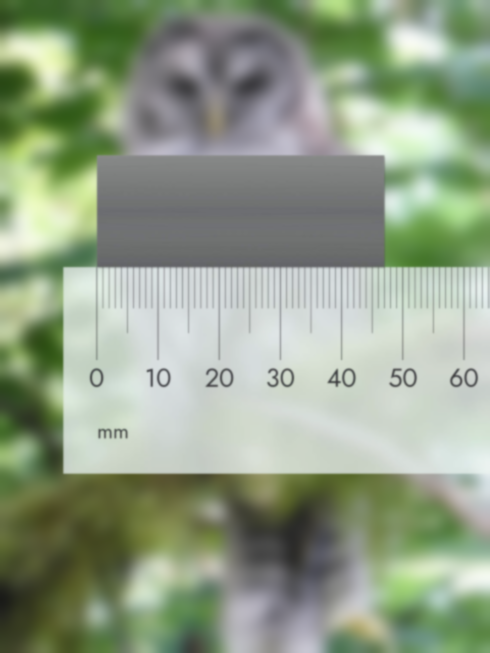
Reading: 47 mm
